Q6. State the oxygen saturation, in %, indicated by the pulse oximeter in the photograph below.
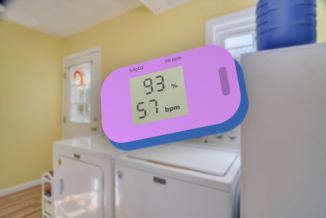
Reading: 93 %
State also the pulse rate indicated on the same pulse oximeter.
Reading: 57 bpm
